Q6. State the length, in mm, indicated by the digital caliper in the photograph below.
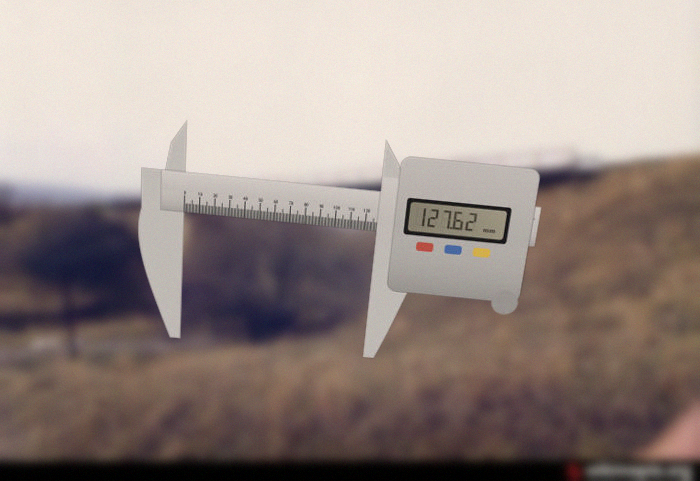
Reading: 127.62 mm
